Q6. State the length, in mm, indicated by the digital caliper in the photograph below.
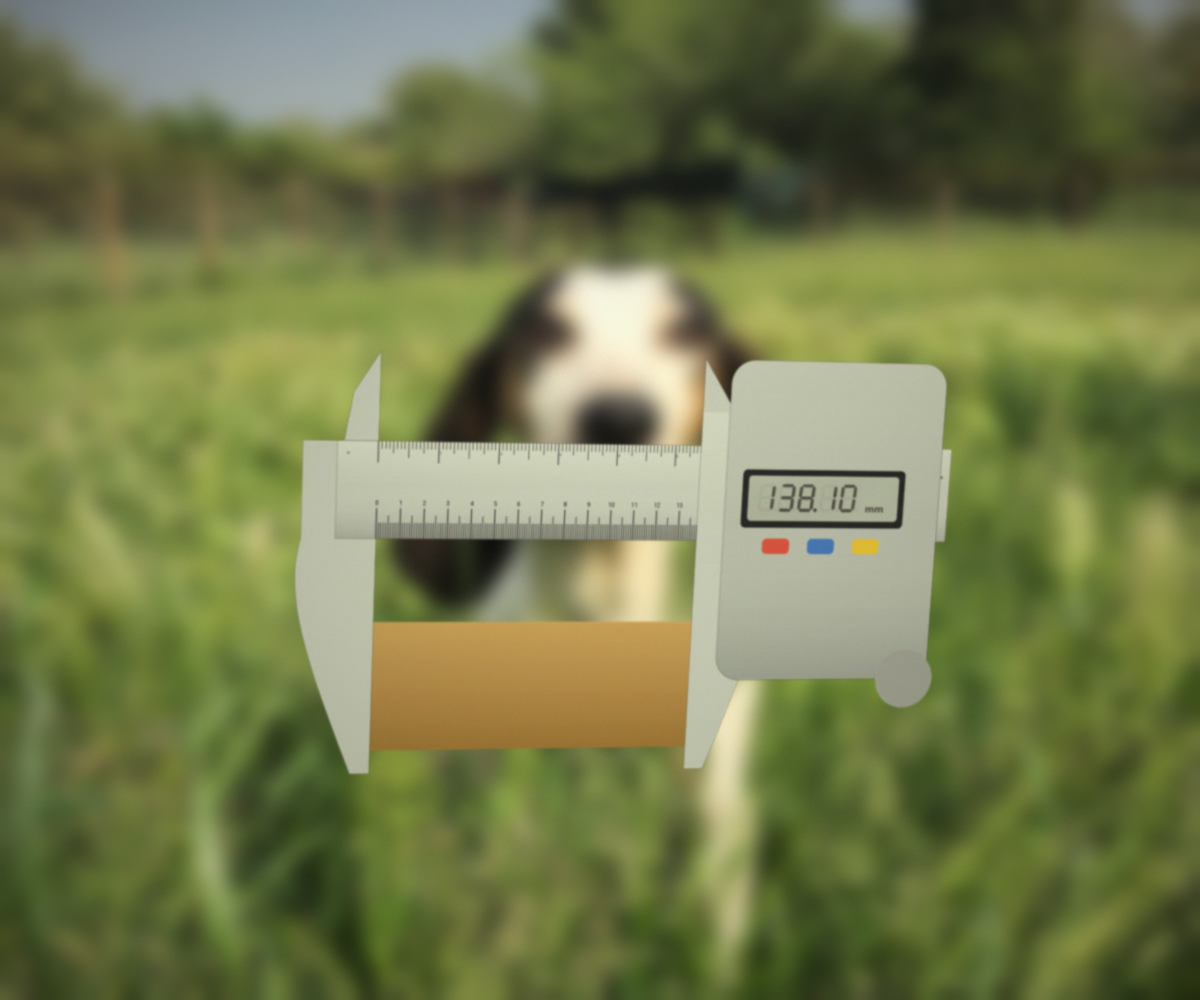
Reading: 138.10 mm
